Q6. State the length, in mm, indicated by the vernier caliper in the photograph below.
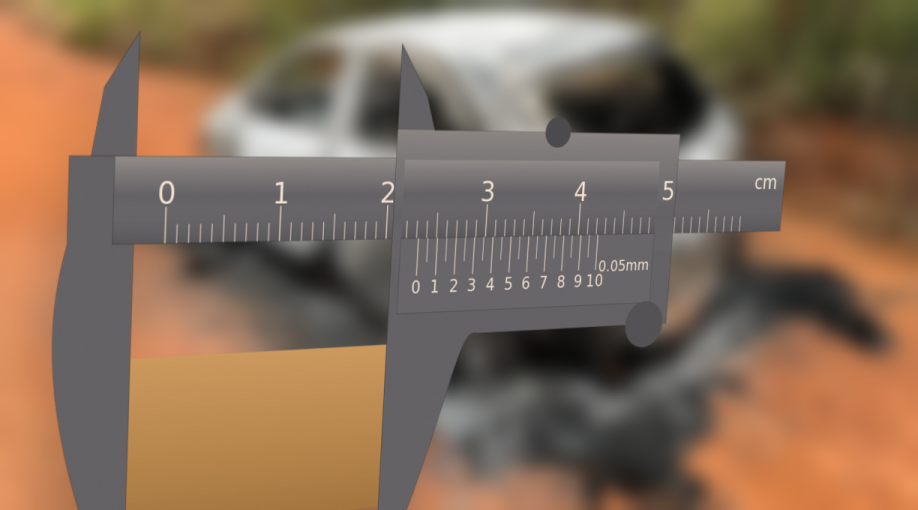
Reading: 23.2 mm
